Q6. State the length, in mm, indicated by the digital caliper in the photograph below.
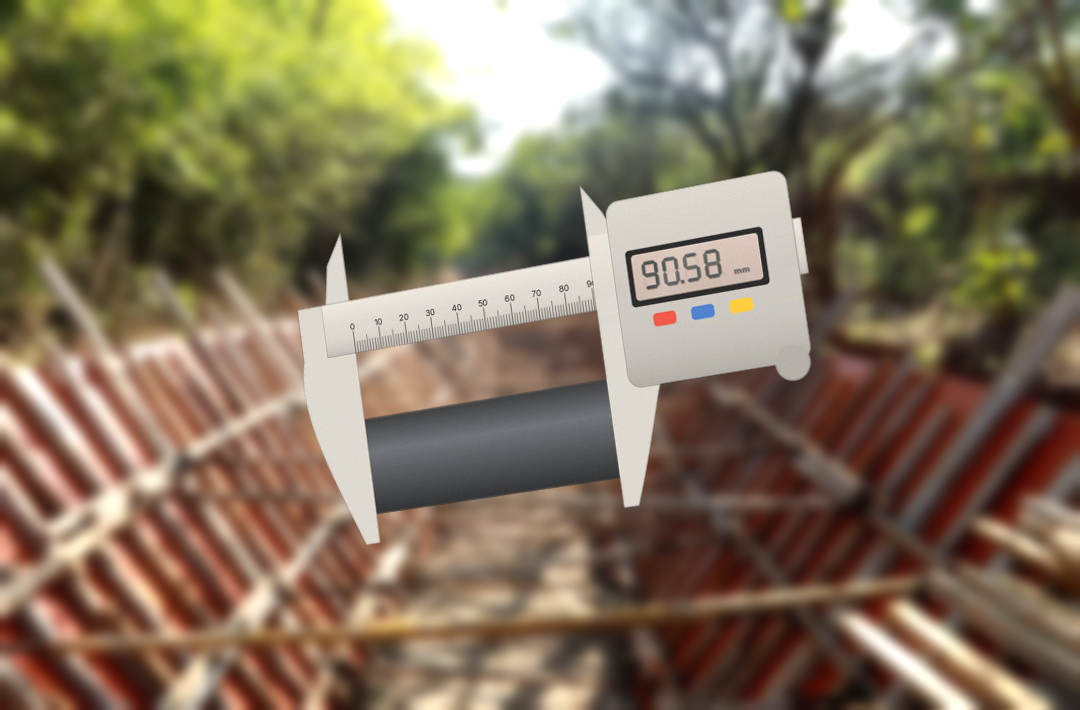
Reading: 90.58 mm
